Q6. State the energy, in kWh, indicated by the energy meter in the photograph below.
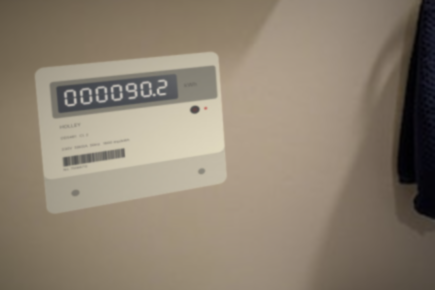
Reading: 90.2 kWh
